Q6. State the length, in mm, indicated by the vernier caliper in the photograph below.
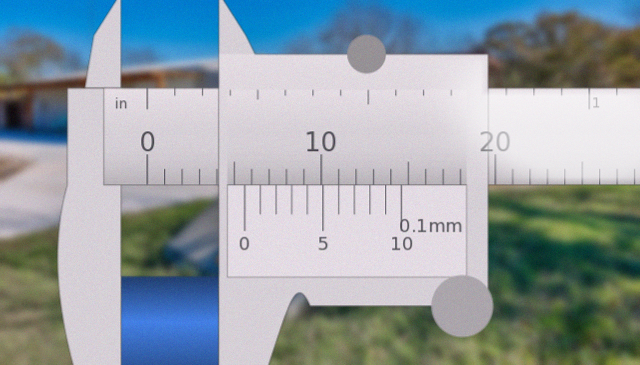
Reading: 5.6 mm
